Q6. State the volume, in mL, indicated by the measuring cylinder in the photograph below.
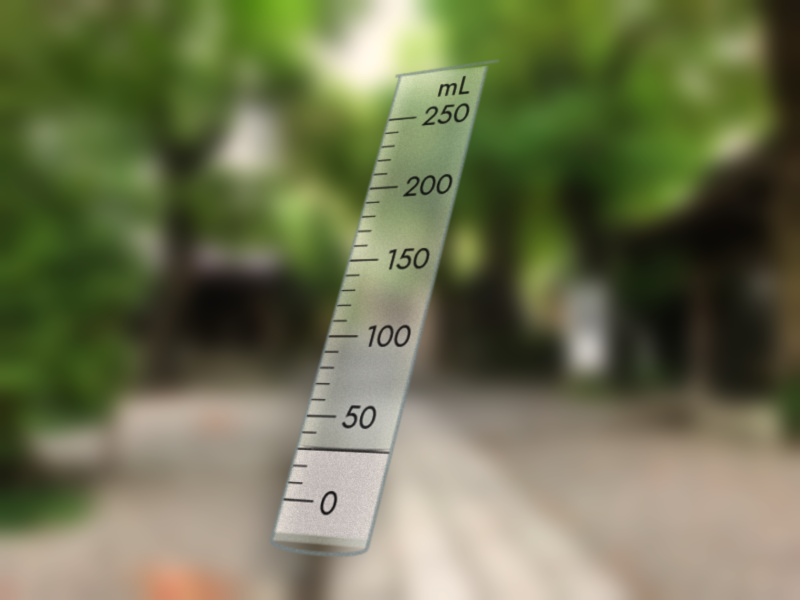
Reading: 30 mL
